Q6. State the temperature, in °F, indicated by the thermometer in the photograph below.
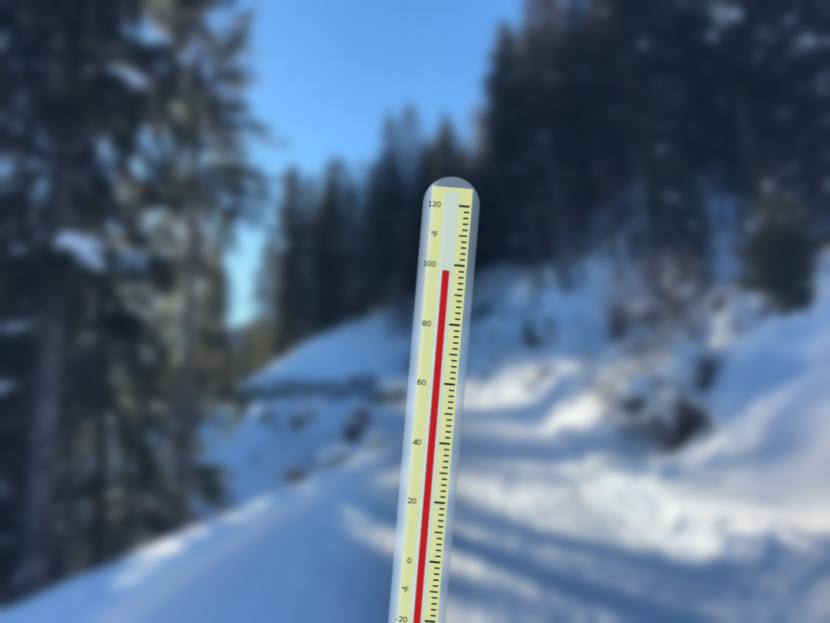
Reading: 98 °F
